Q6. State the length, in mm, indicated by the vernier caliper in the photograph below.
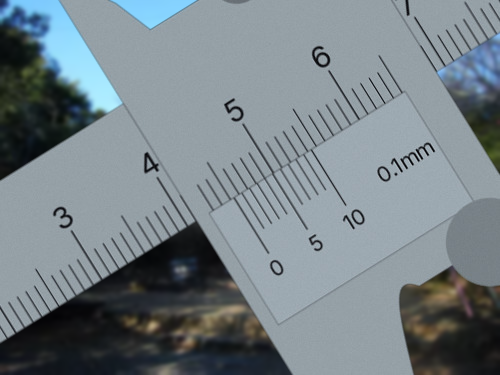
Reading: 45.4 mm
